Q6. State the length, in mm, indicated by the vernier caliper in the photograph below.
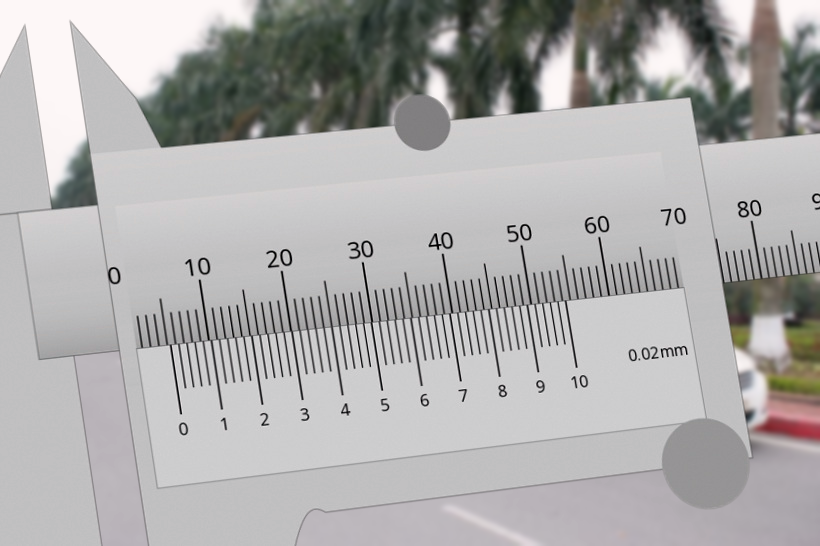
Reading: 5.4 mm
